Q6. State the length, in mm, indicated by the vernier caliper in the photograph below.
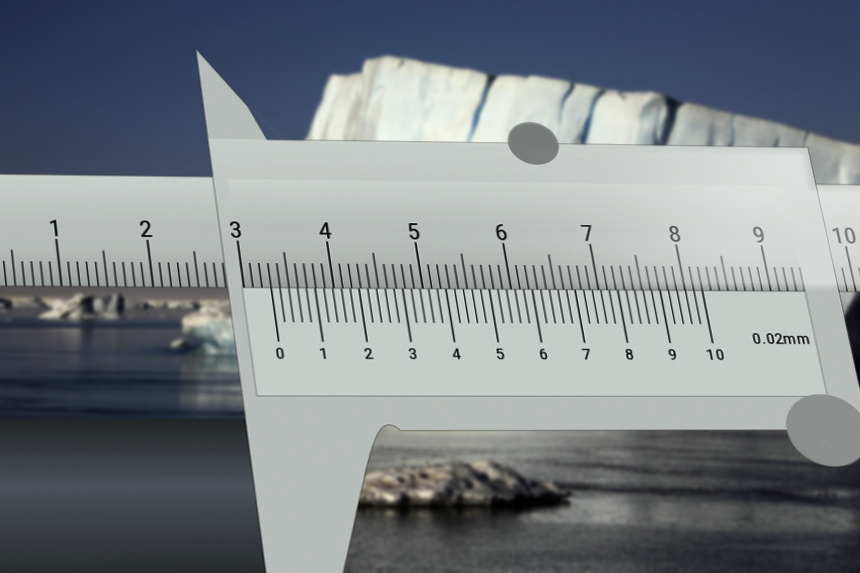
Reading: 33.0 mm
